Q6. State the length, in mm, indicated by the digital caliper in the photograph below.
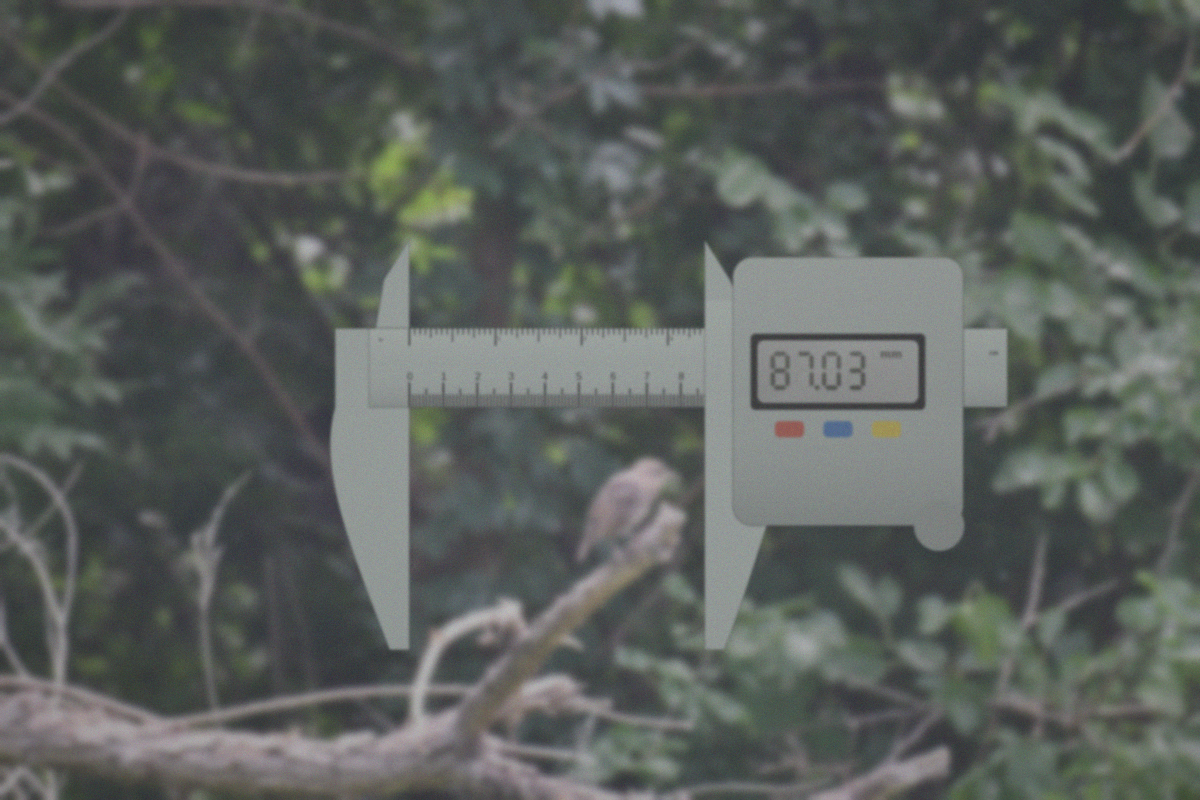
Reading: 87.03 mm
